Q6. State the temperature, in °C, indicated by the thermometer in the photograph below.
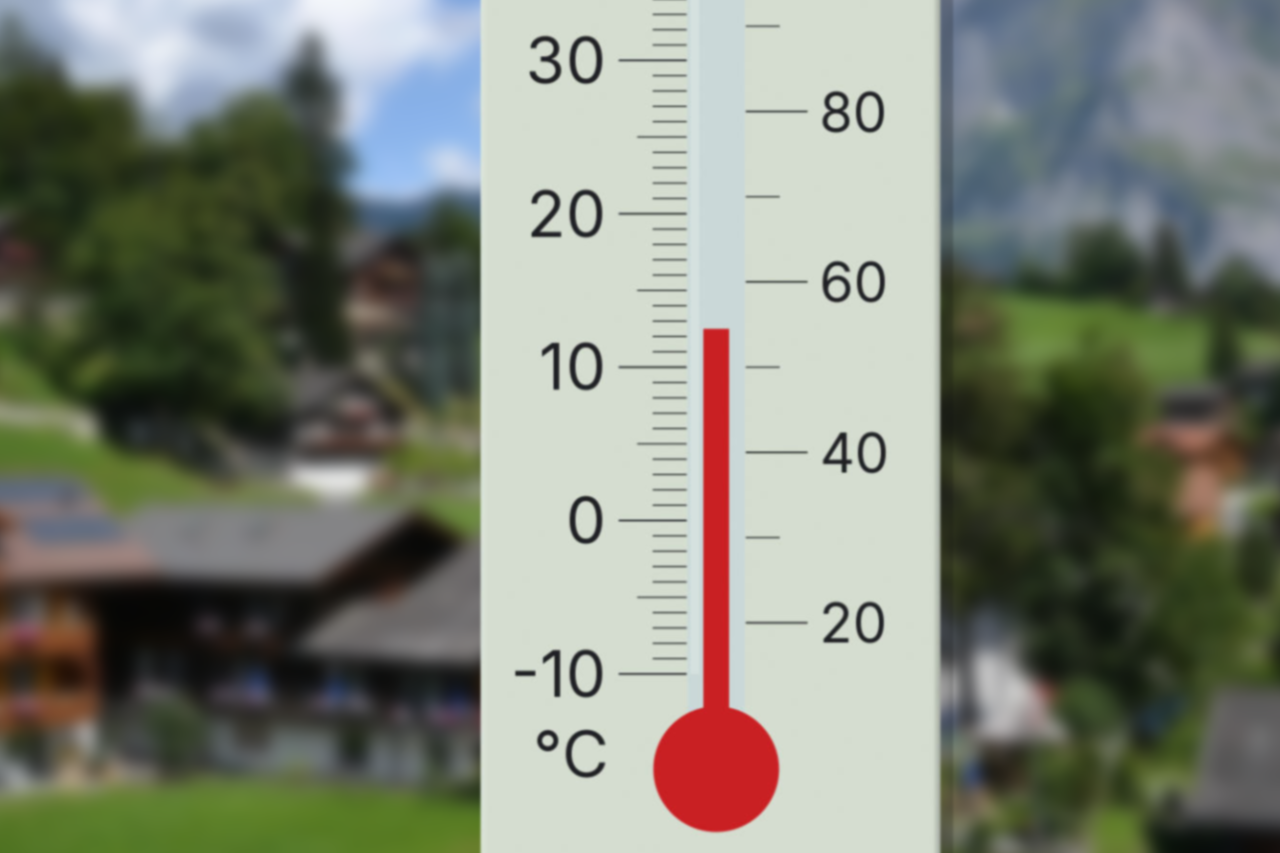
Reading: 12.5 °C
